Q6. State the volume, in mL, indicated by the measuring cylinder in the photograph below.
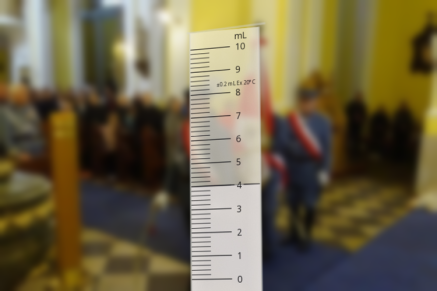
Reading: 4 mL
